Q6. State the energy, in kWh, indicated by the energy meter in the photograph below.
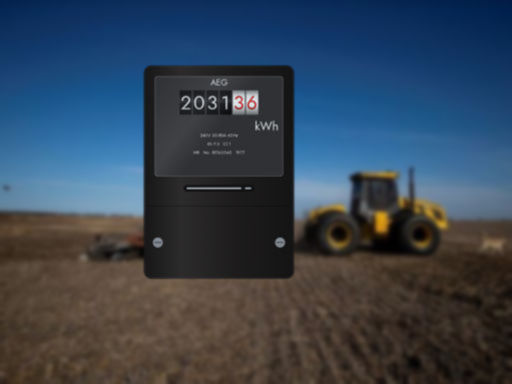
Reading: 2031.36 kWh
